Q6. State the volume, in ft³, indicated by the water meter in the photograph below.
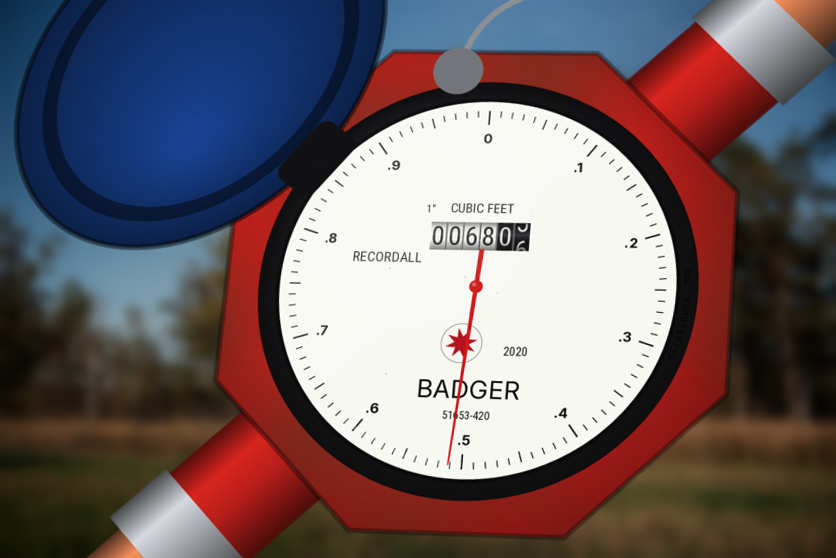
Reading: 6805.51 ft³
